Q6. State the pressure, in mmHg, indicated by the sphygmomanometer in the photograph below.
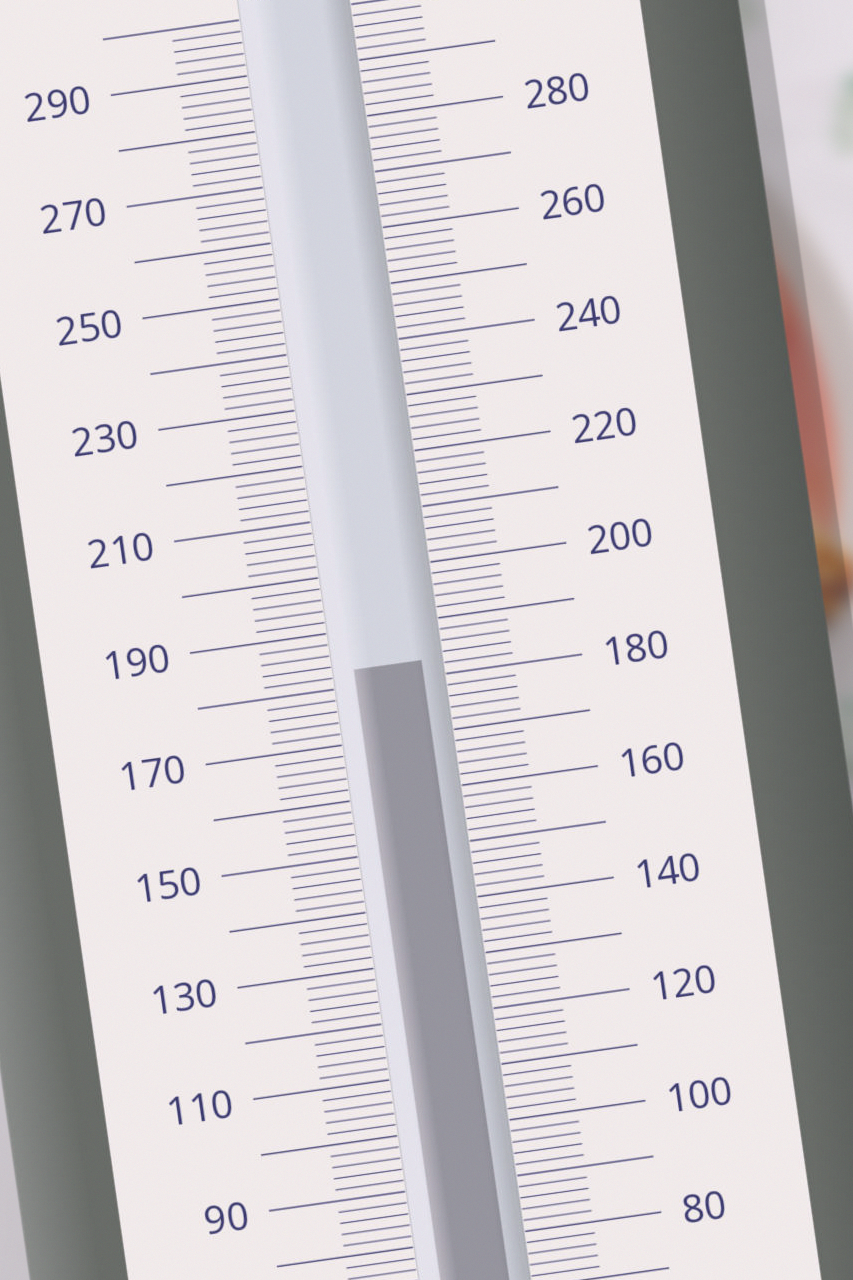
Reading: 183 mmHg
